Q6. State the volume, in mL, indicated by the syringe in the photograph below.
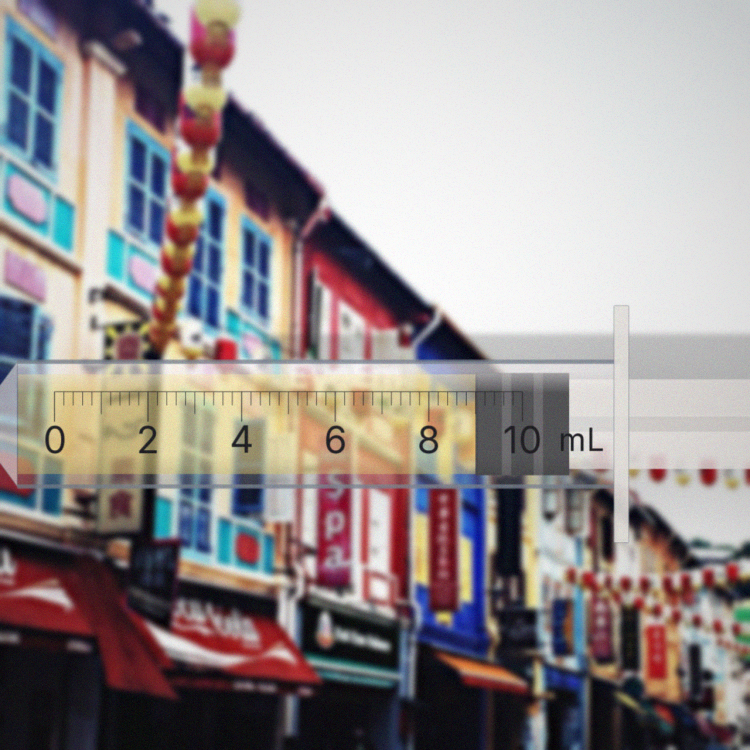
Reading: 9 mL
